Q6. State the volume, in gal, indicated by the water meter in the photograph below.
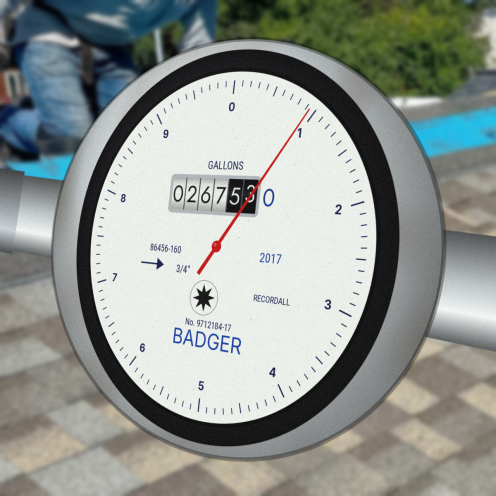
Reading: 267530.9 gal
